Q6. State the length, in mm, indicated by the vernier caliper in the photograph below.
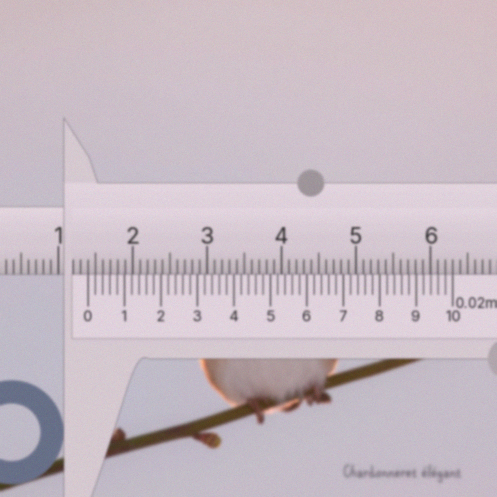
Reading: 14.0 mm
